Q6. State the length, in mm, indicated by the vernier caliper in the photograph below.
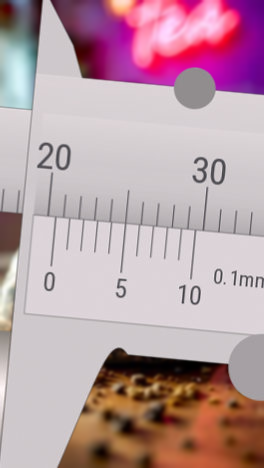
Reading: 20.5 mm
